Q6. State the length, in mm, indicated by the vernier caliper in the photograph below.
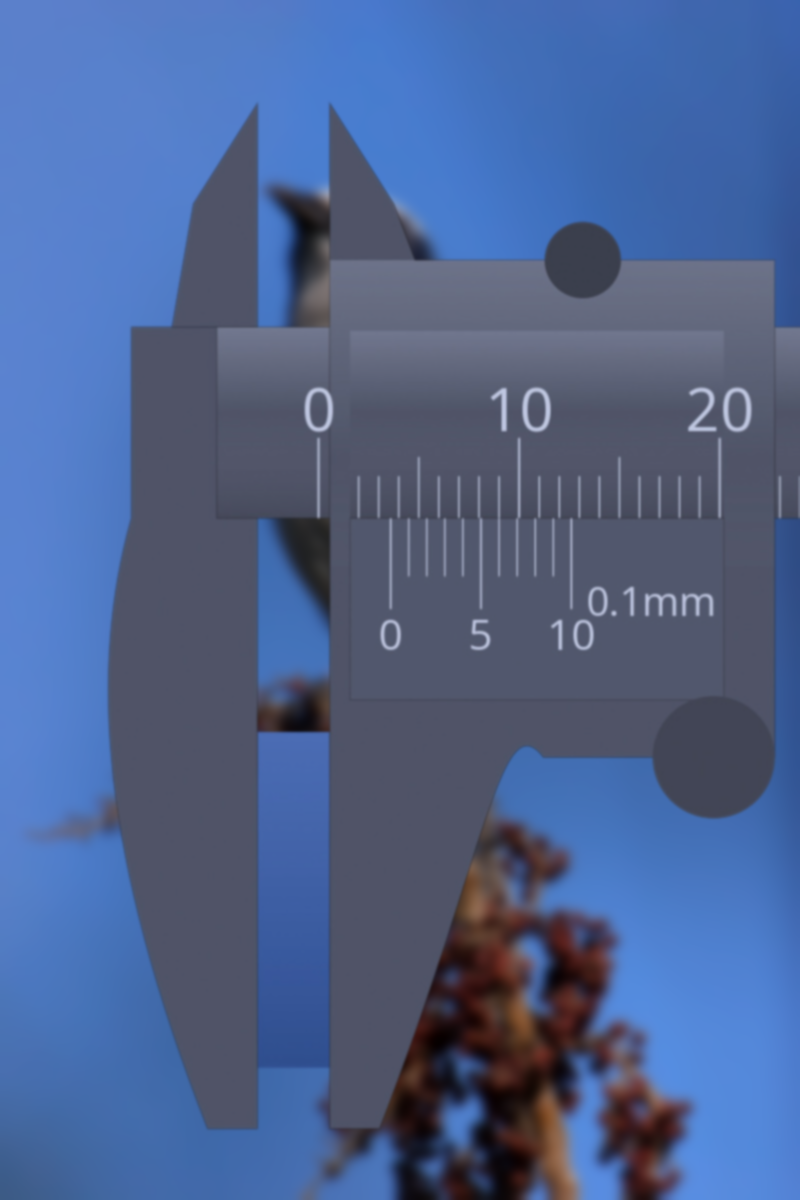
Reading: 3.6 mm
